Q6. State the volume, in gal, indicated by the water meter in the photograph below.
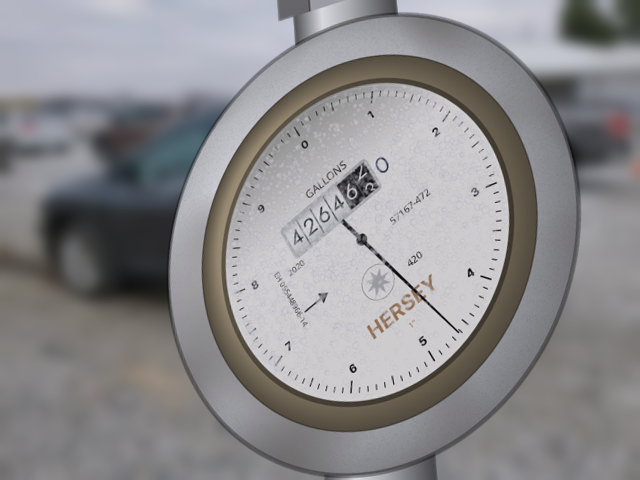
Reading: 4264624.6 gal
